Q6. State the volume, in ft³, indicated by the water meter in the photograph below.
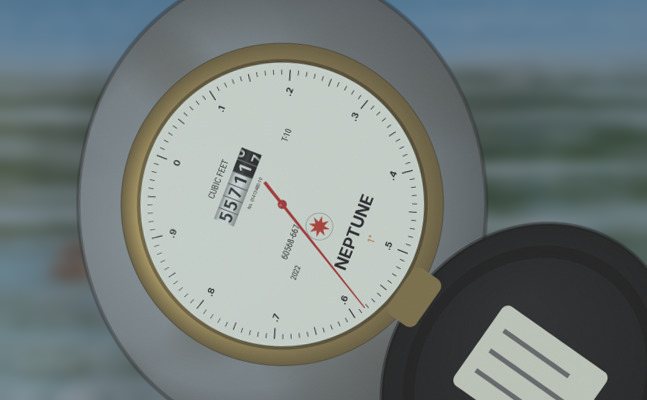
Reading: 557116.58 ft³
